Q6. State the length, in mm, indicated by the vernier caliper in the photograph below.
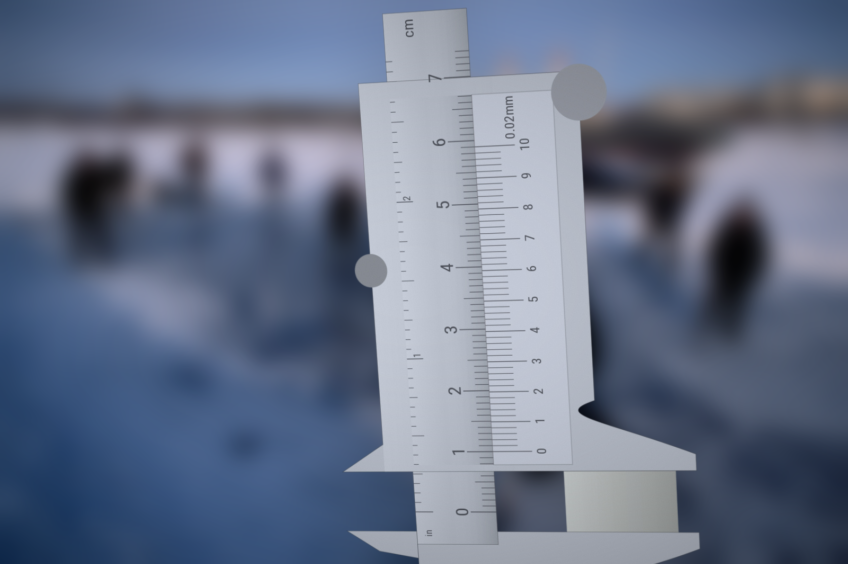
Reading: 10.0 mm
